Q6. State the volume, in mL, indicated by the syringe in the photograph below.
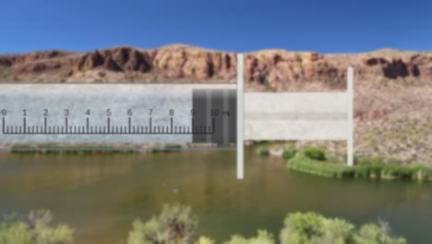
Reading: 9 mL
